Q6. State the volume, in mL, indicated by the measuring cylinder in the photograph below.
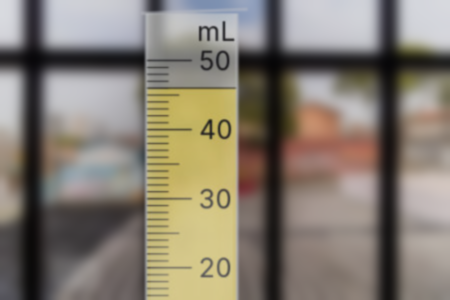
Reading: 46 mL
